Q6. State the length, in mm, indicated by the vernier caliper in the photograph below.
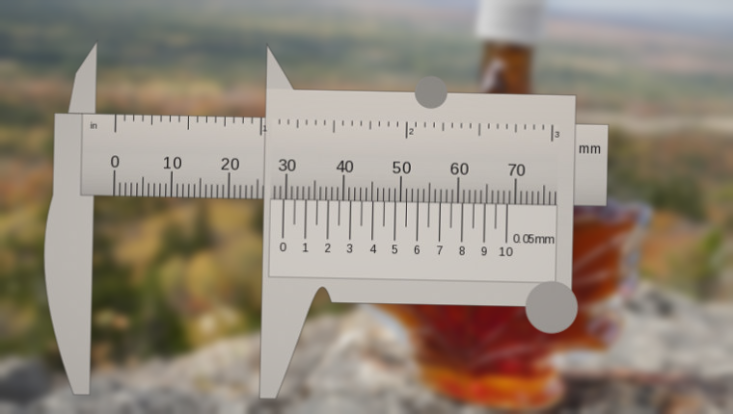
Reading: 29.6 mm
